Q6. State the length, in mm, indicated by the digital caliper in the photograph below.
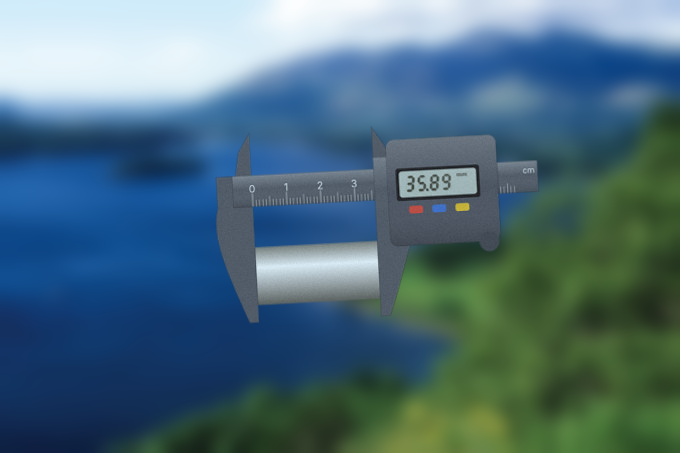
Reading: 35.89 mm
